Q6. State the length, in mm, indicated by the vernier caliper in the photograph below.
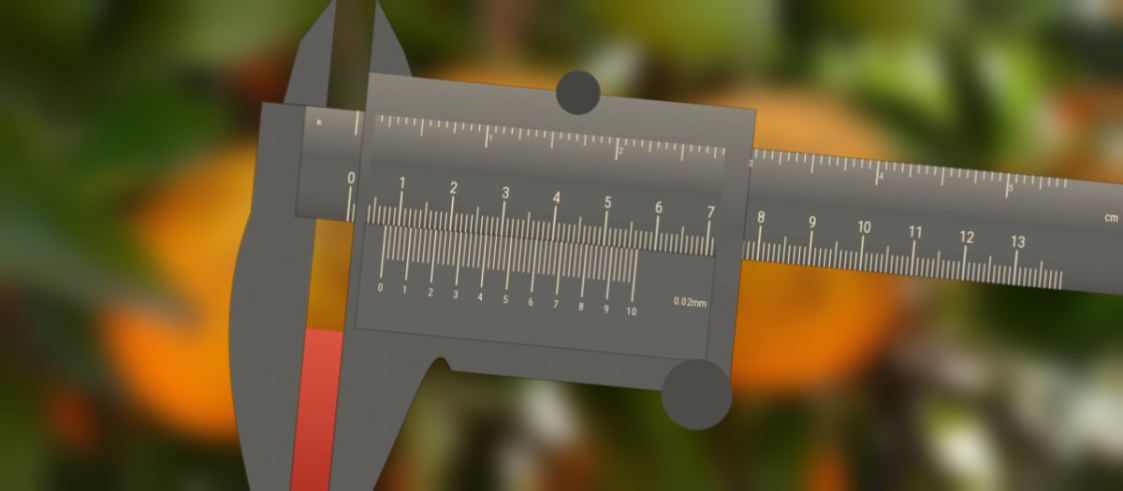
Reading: 7.5 mm
